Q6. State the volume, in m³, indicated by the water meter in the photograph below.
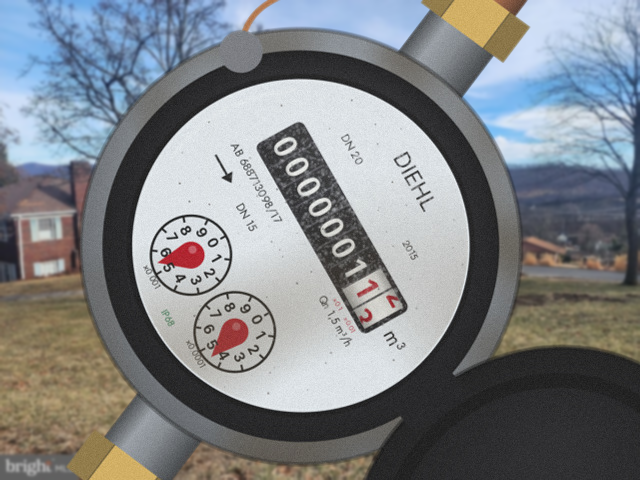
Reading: 1.1254 m³
